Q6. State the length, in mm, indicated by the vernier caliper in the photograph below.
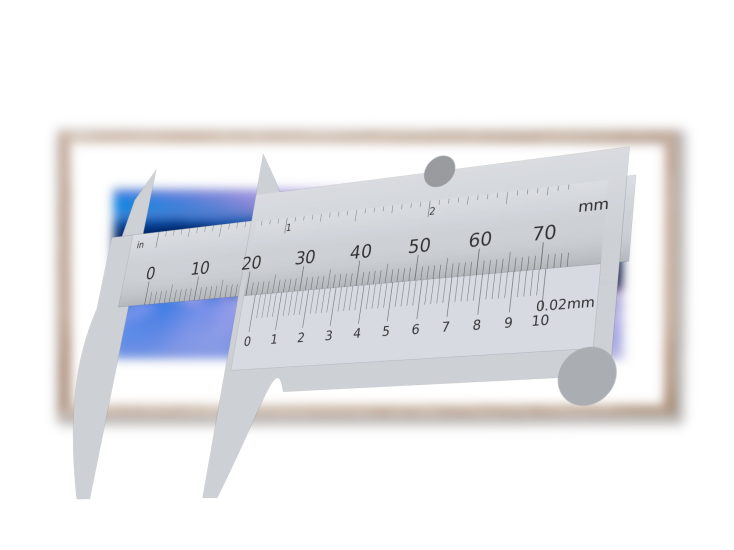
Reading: 21.8 mm
